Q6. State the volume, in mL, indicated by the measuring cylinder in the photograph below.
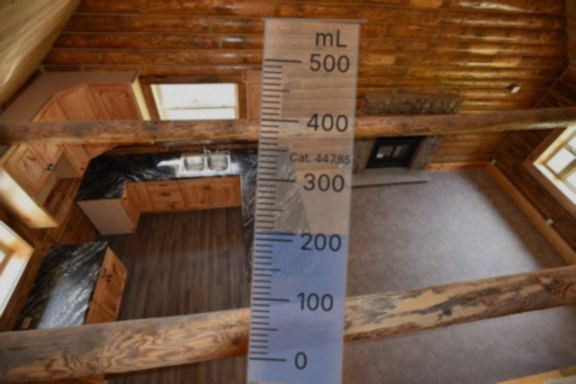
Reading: 210 mL
